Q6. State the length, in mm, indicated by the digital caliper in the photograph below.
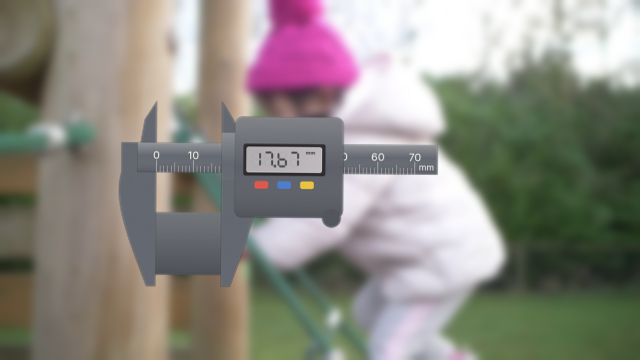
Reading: 17.67 mm
